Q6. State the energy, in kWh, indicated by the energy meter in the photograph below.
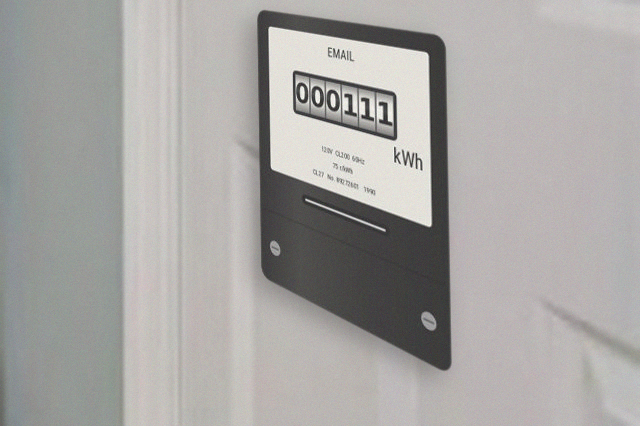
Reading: 111 kWh
